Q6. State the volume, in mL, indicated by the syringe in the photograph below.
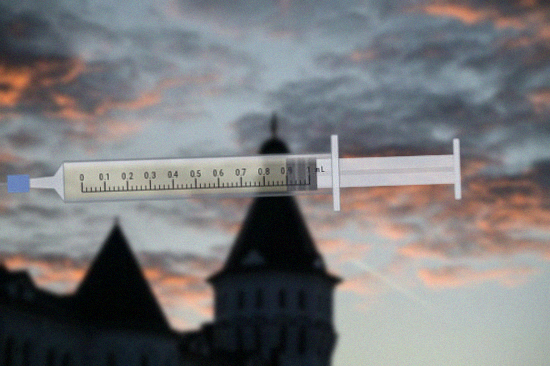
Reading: 0.9 mL
